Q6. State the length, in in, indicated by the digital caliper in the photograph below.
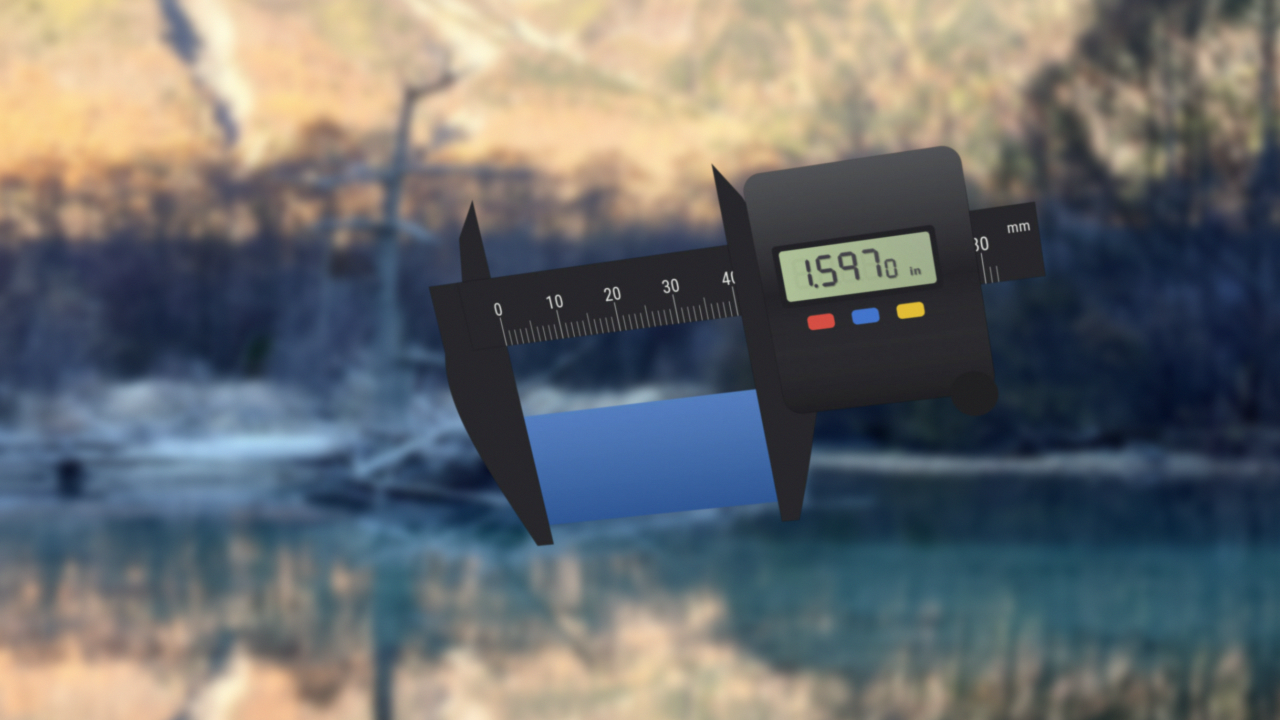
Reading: 1.5970 in
